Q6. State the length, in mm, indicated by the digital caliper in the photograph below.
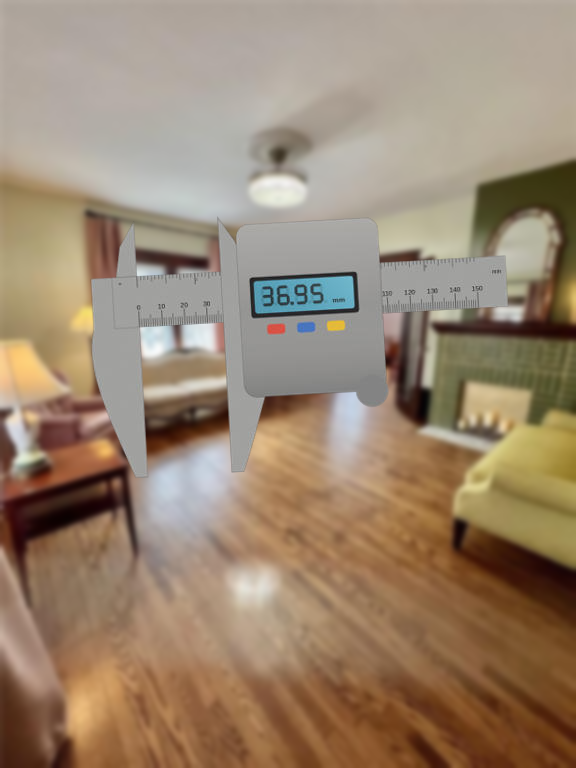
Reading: 36.95 mm
